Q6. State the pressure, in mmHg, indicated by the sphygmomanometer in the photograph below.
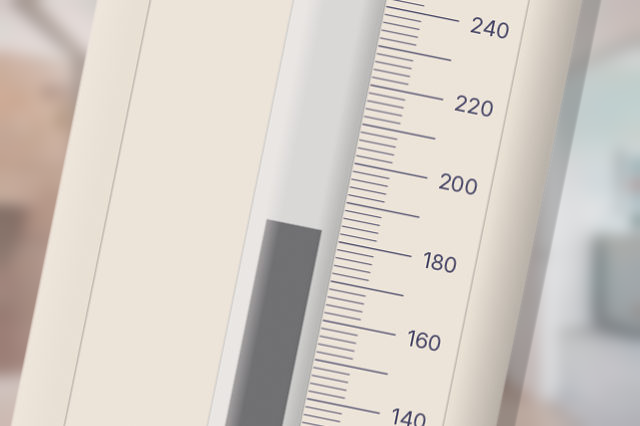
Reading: 182 mmHg
